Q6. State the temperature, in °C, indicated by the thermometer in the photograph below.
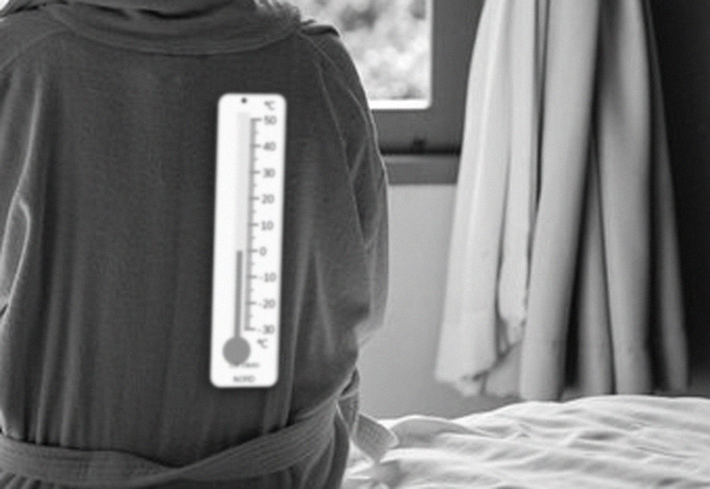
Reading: 0 °C
